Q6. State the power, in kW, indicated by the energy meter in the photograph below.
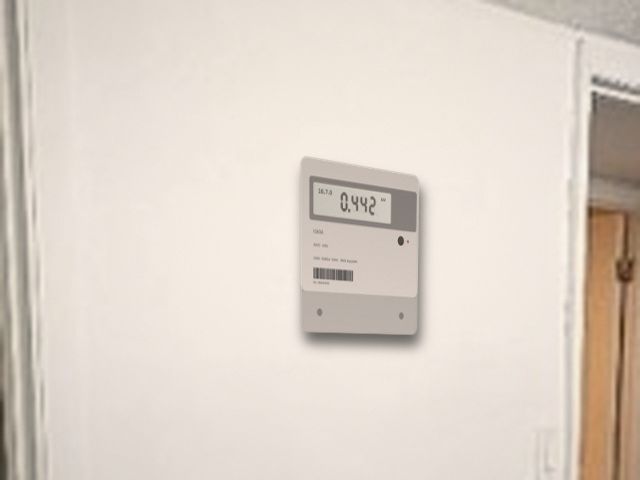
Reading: 0.442 kW
